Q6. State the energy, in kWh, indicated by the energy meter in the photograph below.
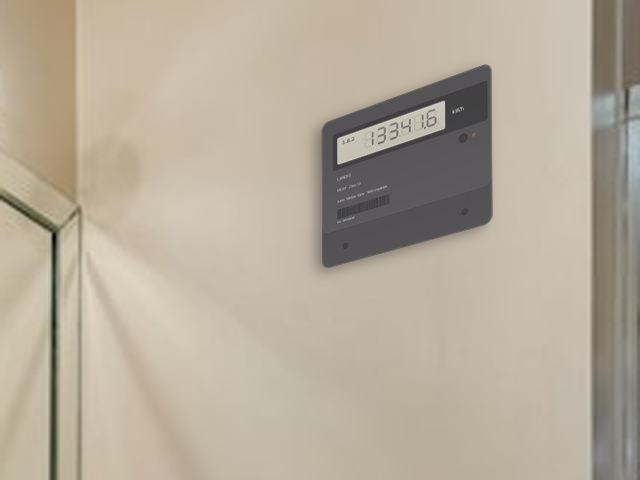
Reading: 13341.6 kWh
